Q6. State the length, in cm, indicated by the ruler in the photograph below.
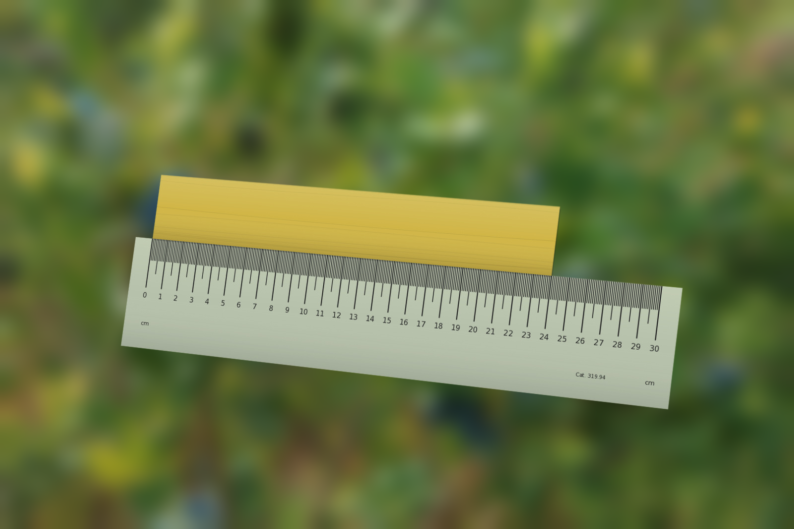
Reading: 24 cm
